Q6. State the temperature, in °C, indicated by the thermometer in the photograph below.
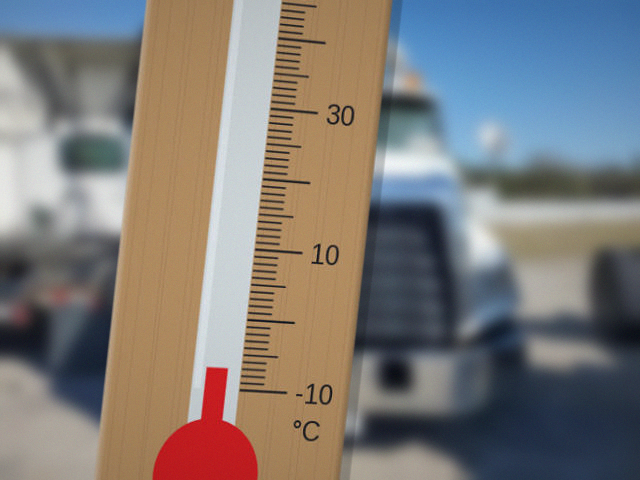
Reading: -7 °C
